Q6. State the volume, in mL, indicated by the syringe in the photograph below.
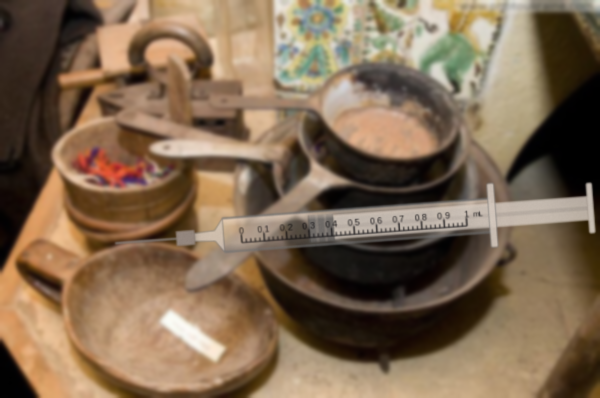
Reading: 0.3 mL
